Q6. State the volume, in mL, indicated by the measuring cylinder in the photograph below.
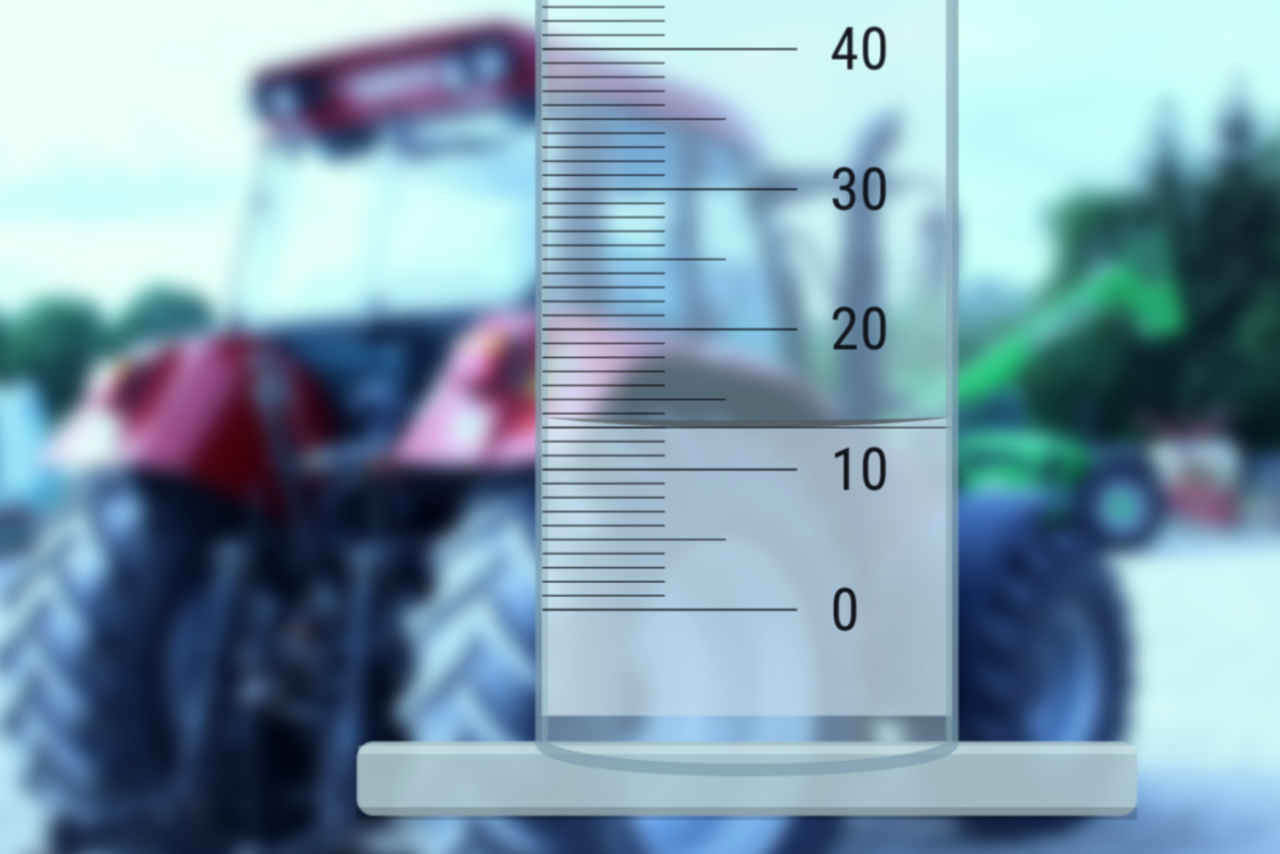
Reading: 13 mL
